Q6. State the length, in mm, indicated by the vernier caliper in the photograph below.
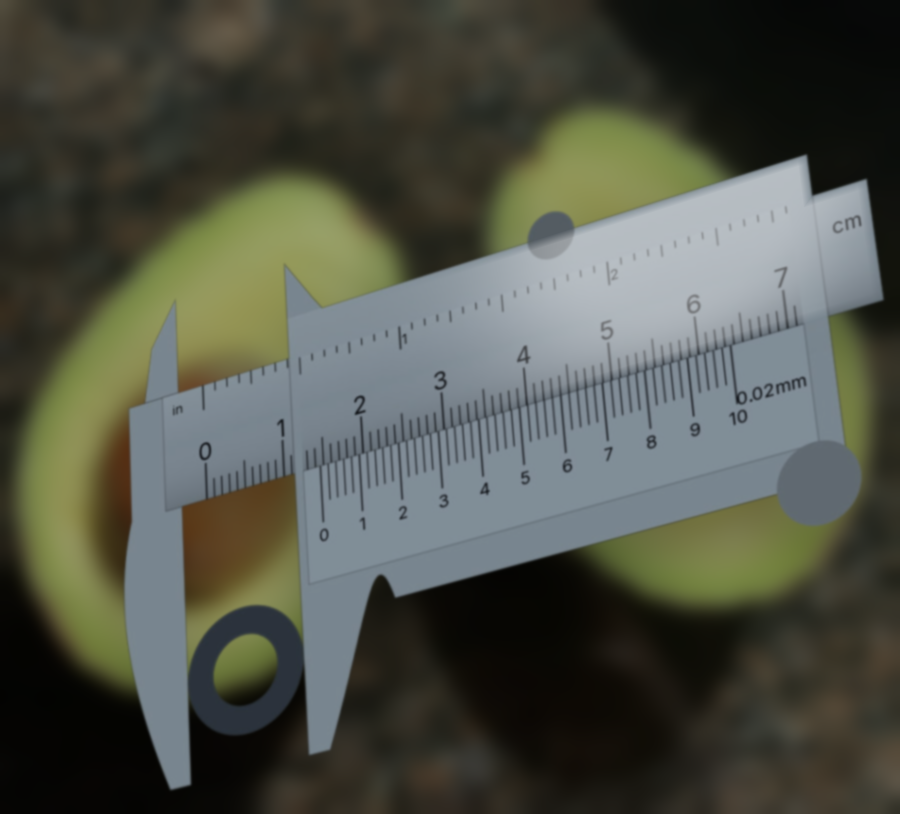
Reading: 14.6 mm
